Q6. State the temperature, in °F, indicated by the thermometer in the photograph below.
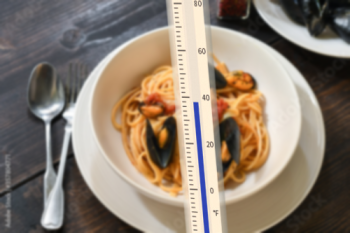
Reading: 38 °F
